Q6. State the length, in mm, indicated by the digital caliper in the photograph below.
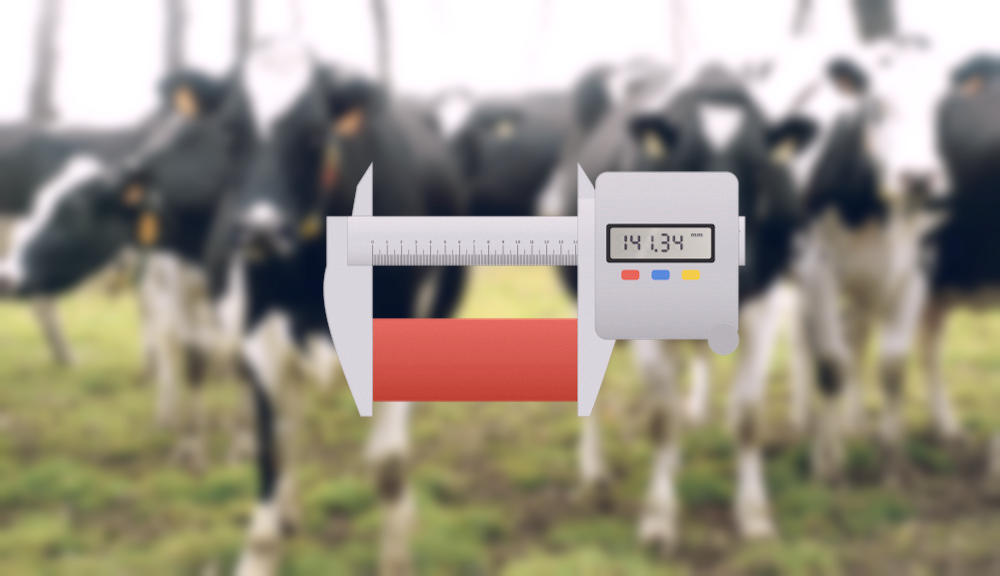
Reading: 141.34 mm
